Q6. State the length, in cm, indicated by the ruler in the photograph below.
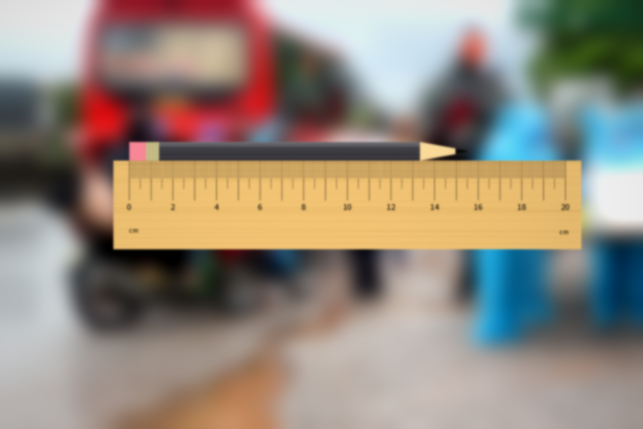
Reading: 15.5 cm
